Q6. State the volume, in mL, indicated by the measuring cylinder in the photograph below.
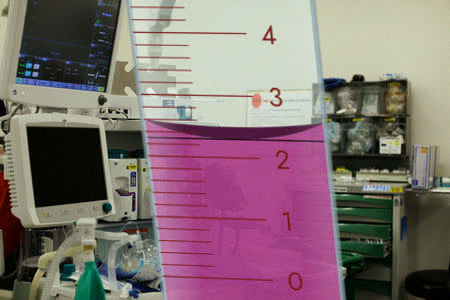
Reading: 2.3 mL
